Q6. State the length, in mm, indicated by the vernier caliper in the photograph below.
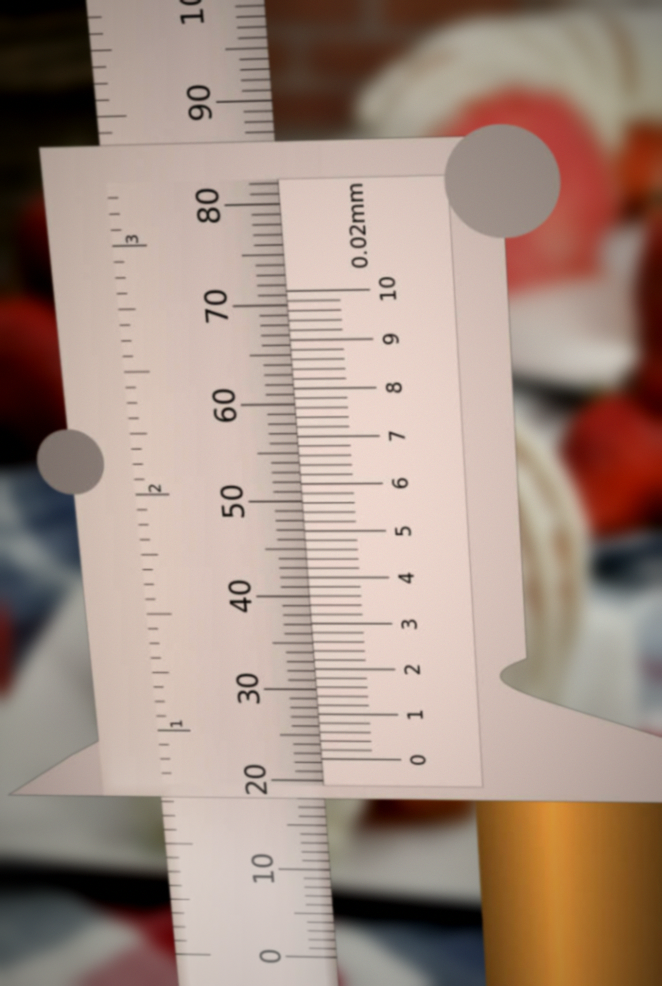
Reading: 22.4 mm
